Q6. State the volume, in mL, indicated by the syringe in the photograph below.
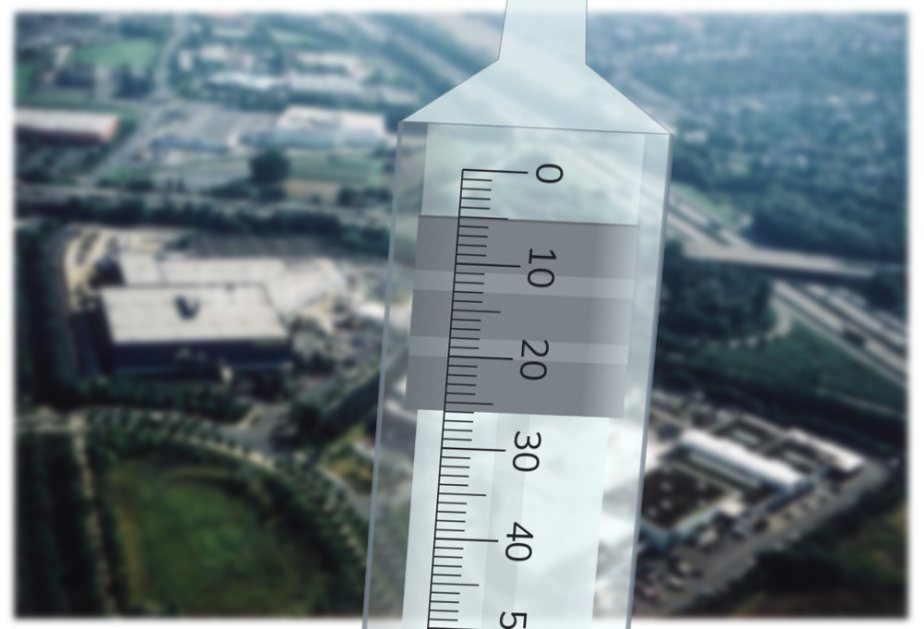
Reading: 5 mL
